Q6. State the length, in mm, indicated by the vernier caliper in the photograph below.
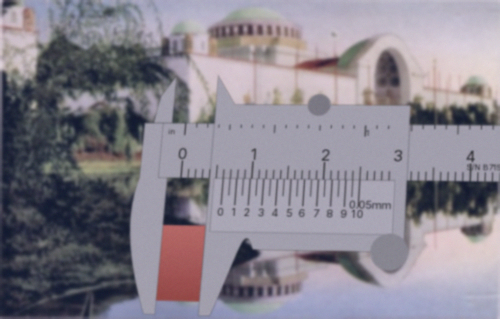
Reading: 6.0 mm
